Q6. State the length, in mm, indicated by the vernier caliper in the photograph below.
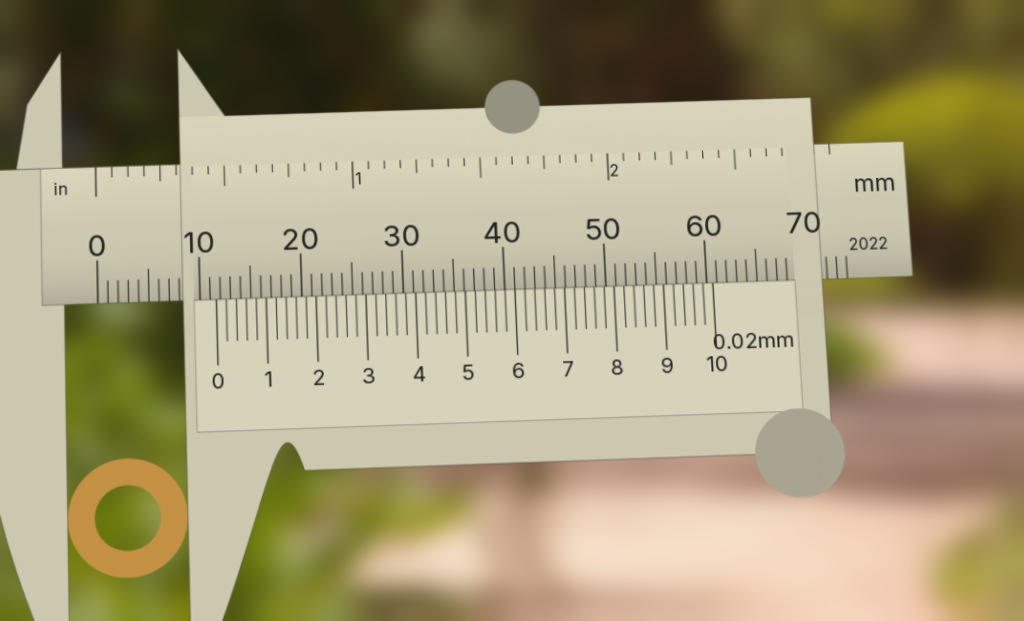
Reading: 11.6 mm
